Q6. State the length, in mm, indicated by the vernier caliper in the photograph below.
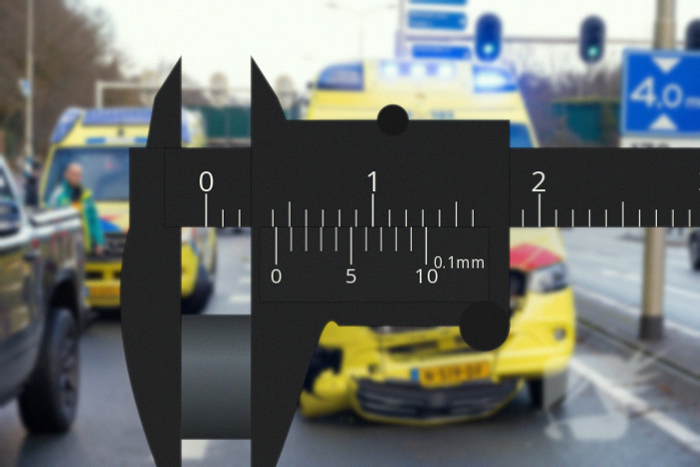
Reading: 4.2 mm
